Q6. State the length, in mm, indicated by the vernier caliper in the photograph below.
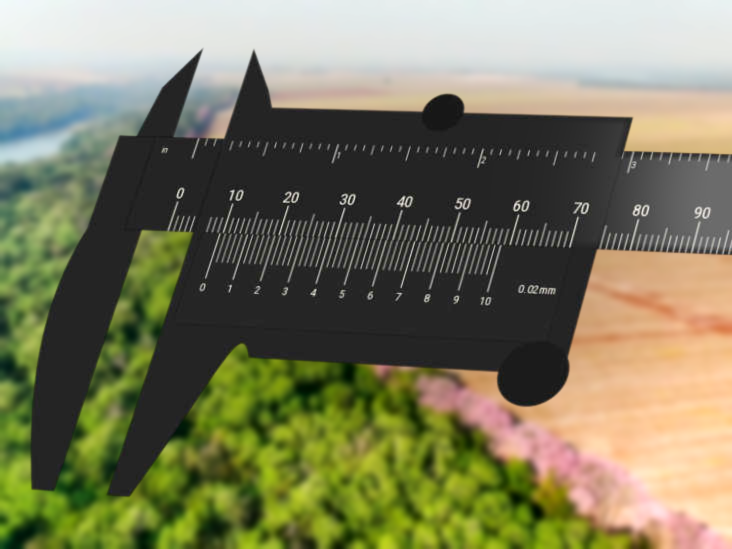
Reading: 9.5 mm
